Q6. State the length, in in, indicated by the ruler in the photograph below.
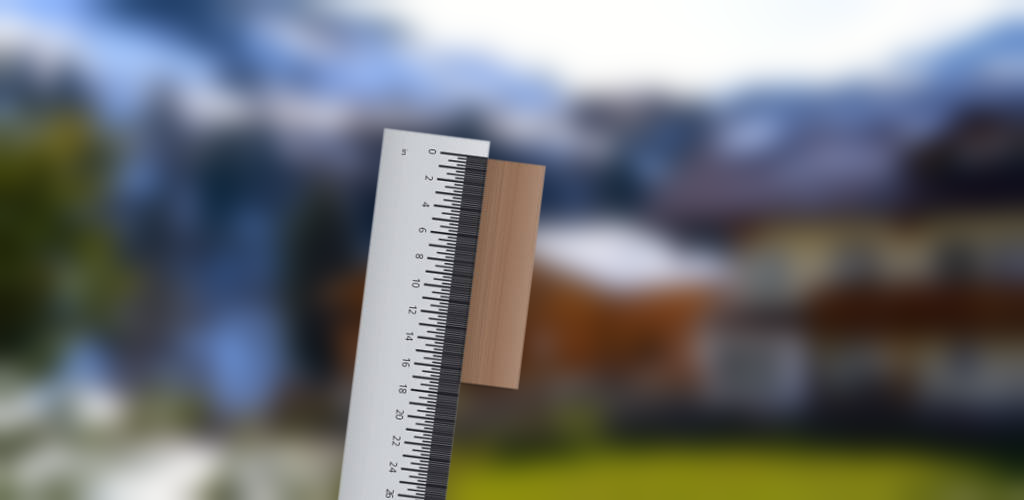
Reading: 17 in
